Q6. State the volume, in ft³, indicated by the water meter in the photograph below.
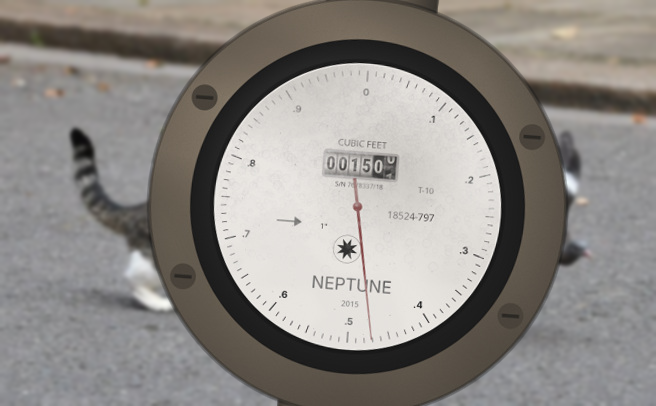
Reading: 1500.47 ft³
